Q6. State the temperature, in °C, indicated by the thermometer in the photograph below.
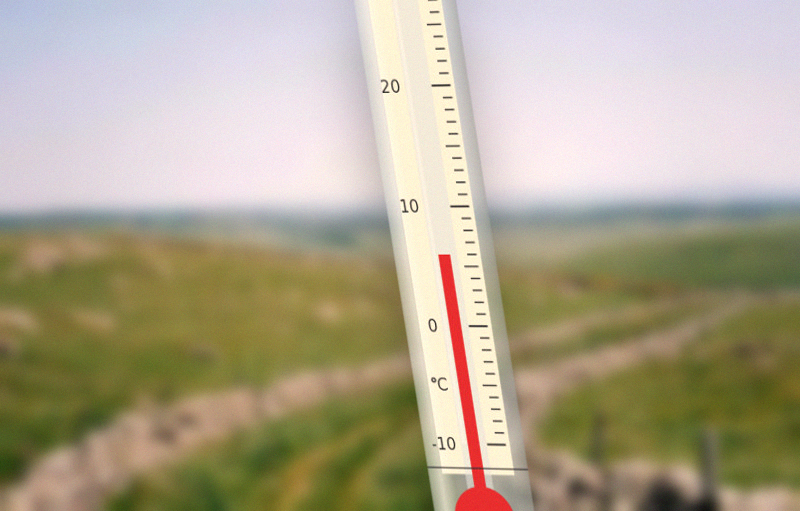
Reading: 6 °C
